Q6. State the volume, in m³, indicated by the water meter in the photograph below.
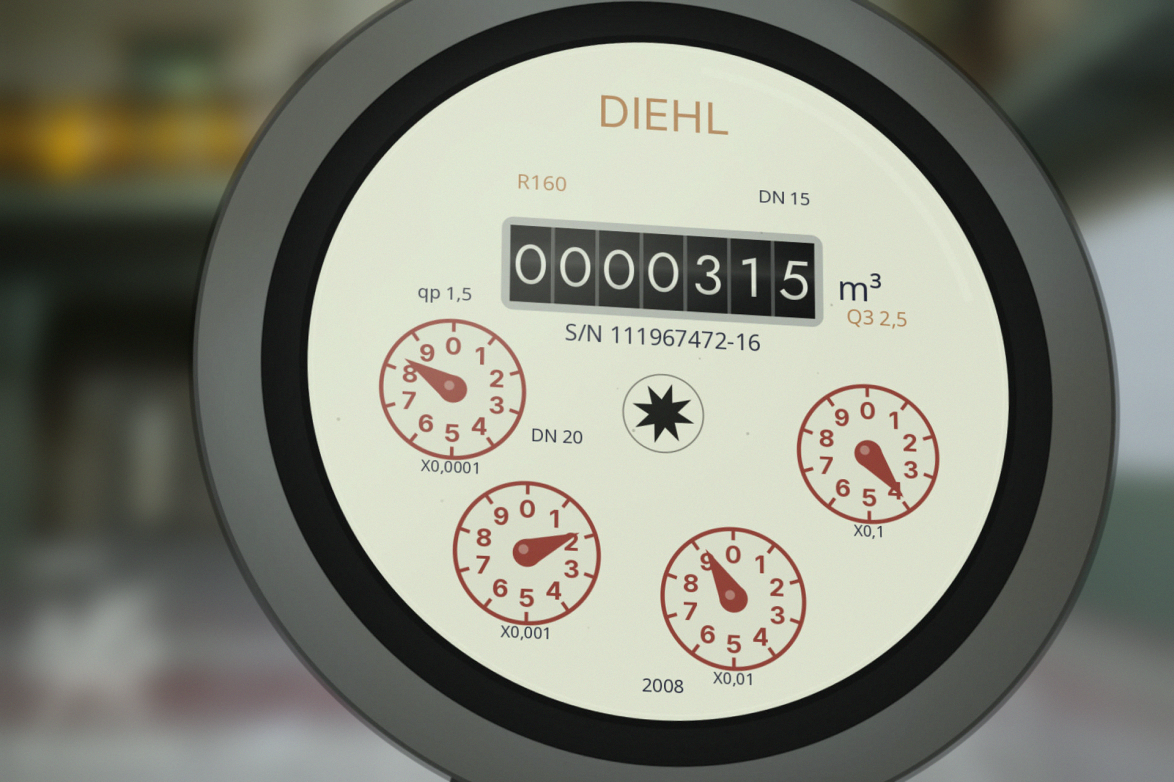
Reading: 315.3918 m³
